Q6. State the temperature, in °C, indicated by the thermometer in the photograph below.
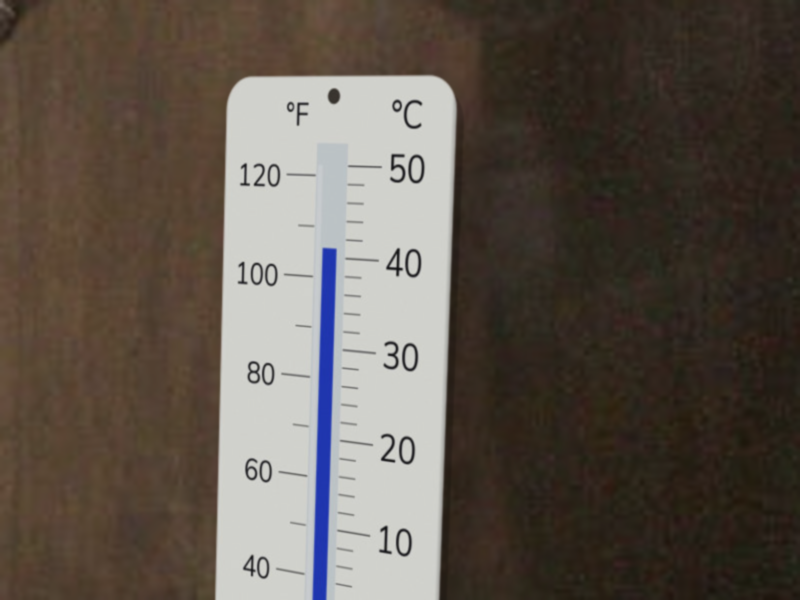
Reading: 41 °C
